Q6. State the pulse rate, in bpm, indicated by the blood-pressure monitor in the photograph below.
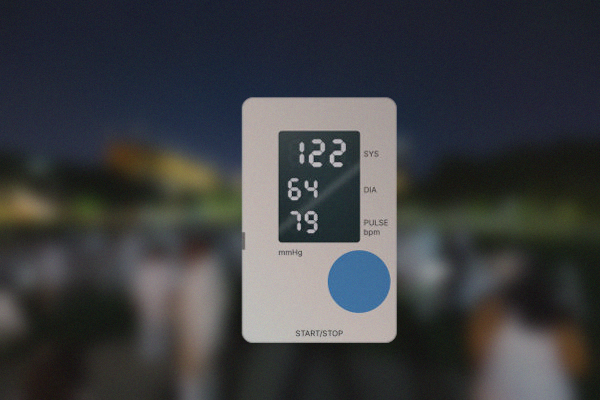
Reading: 79 bpm
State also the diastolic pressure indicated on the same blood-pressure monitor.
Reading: 64 mmHg
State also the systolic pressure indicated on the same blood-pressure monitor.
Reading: 122 mmHg
